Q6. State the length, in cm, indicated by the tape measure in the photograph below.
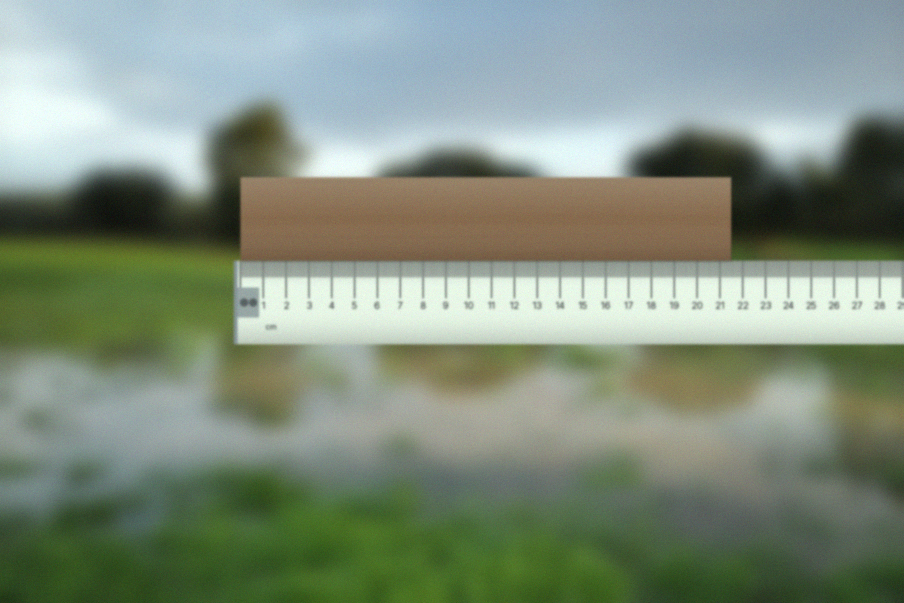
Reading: 21.5 cm
